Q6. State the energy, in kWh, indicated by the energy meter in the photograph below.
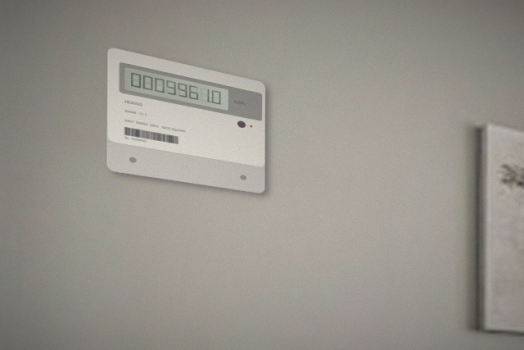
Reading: 9961.0 kWh
